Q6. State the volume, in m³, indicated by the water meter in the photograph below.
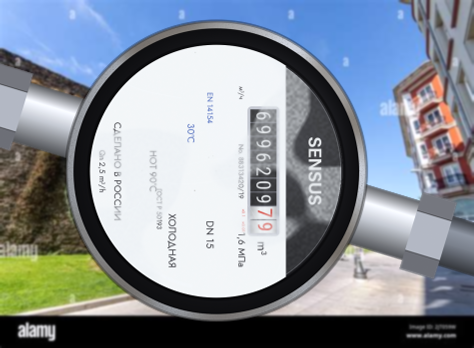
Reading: 6996209.79 m³
